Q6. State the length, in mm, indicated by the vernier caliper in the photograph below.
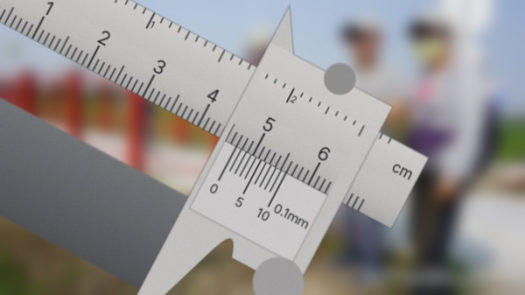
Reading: 47.0 mm
